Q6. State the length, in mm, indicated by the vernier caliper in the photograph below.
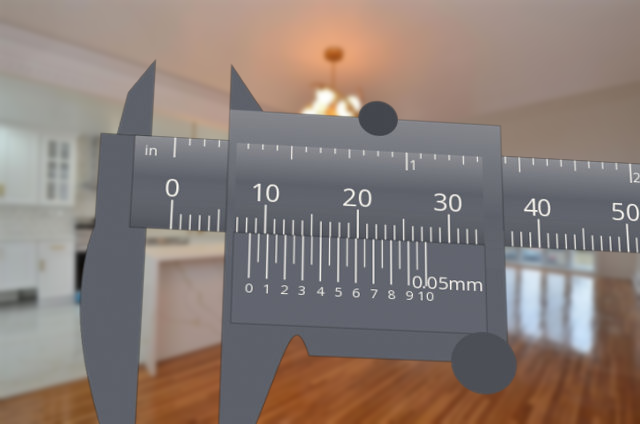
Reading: 8.4 mm
